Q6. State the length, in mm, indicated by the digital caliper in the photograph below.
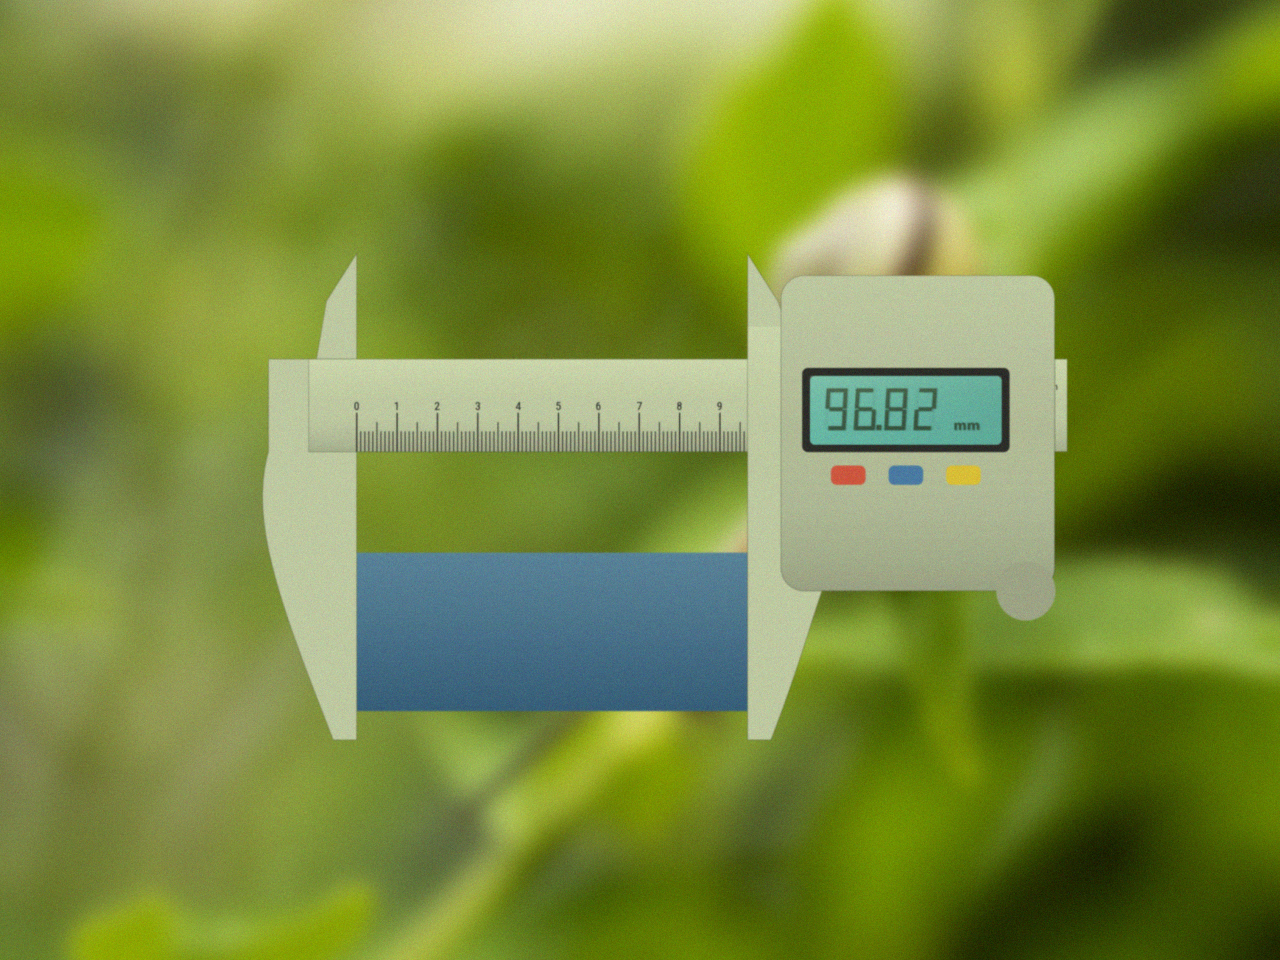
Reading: 96.82 mm
